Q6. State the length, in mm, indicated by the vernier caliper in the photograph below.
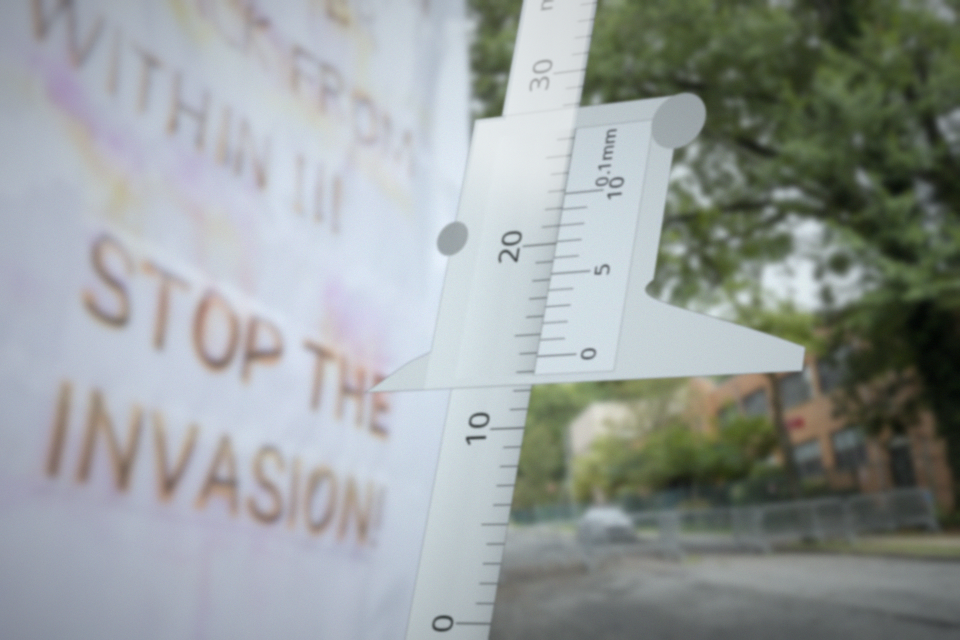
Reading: 13.8 mm
